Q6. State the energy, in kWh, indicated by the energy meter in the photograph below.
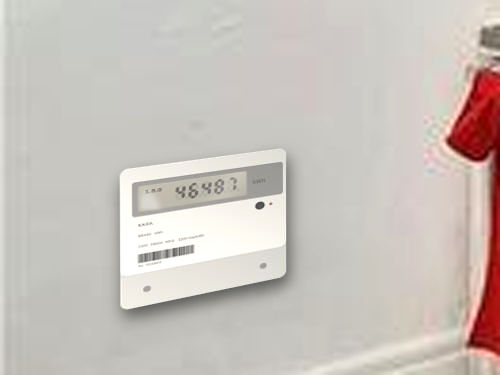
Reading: 46487 kWh
